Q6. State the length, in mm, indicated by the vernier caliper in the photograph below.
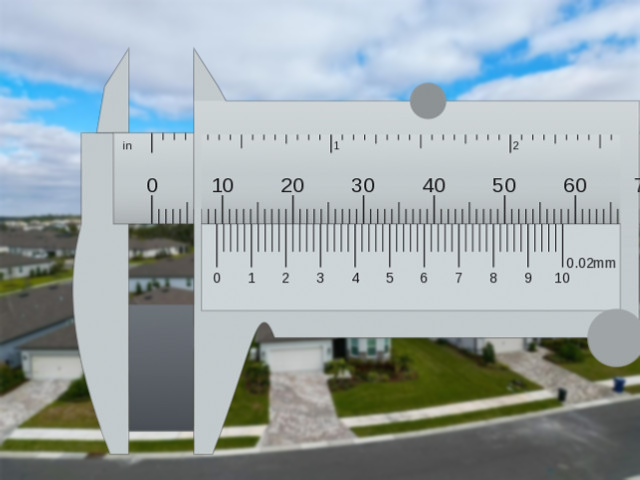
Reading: 9.2 mm
